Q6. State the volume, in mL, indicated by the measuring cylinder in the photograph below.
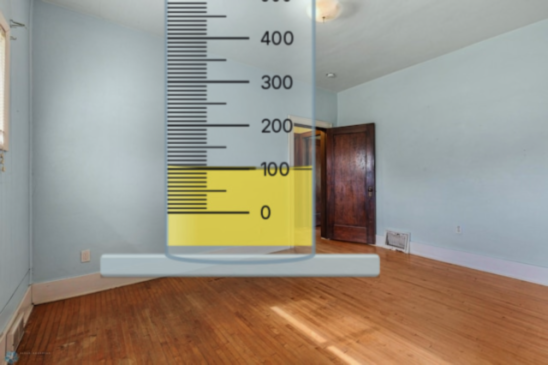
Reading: 100 mL
